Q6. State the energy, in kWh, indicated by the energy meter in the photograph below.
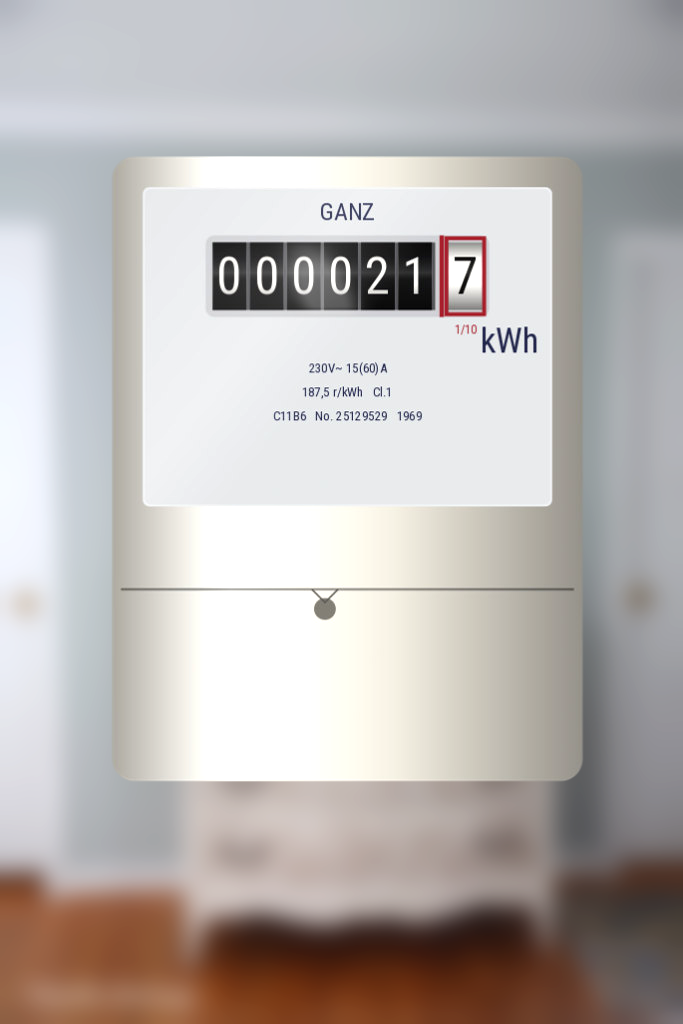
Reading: 21.7 kWh
